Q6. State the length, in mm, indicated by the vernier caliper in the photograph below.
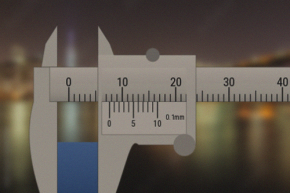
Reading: 7.6 mm
